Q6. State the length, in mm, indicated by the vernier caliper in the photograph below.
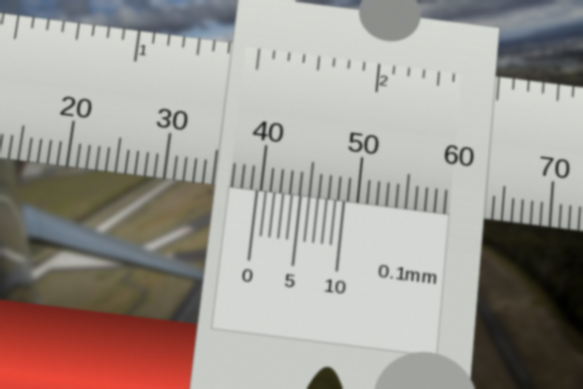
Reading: 39.6 mm
